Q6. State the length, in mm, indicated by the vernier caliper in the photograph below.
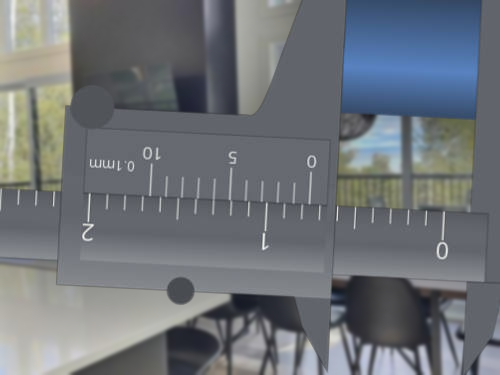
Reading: 7.6 mm
